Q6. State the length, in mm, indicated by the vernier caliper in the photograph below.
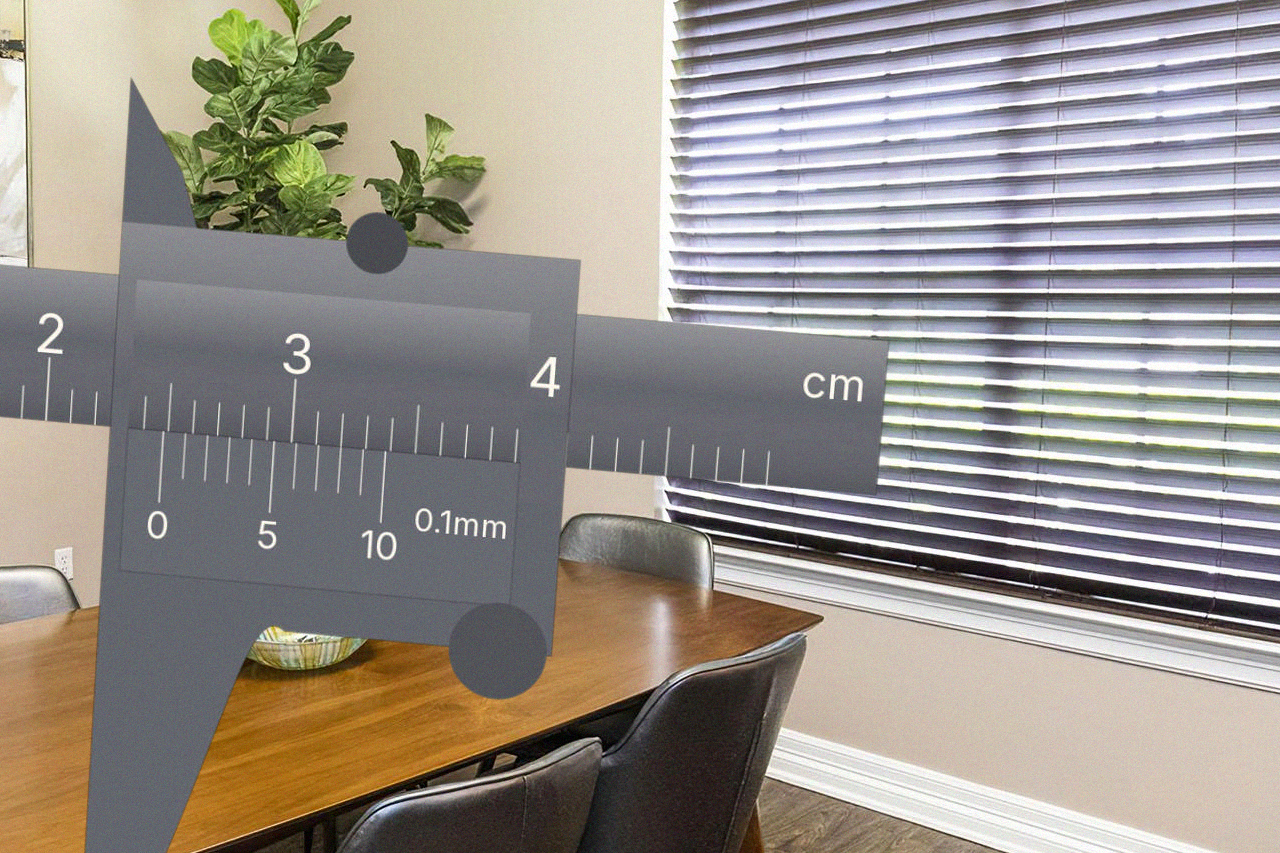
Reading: 24.8 mm
